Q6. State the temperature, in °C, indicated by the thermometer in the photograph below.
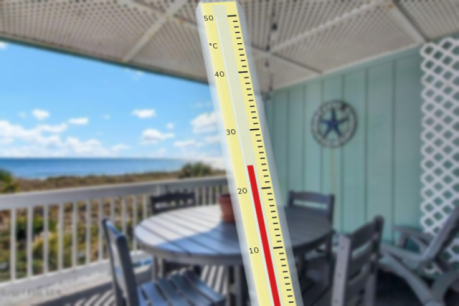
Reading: 24 °C
